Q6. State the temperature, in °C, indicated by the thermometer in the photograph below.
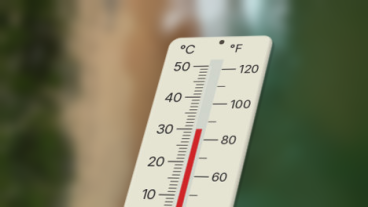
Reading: 30 °C
